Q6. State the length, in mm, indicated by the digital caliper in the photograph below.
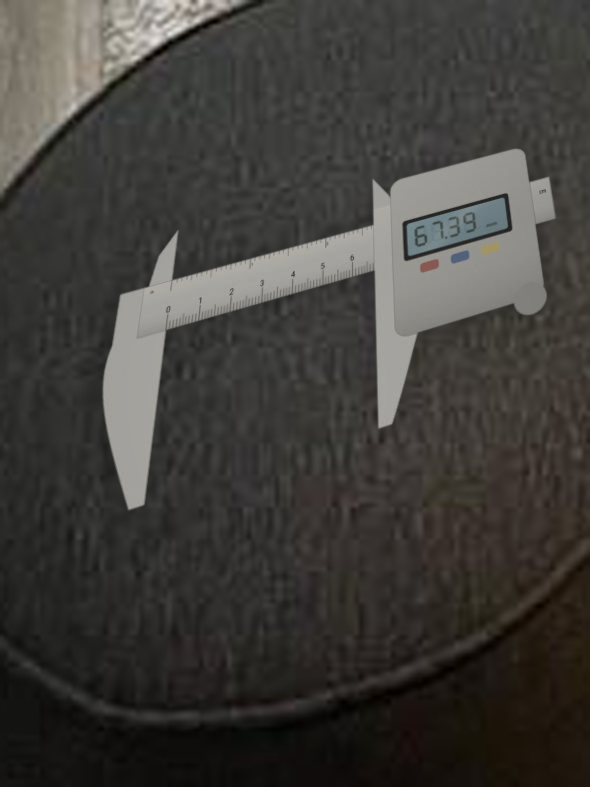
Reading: 67.39 mm
